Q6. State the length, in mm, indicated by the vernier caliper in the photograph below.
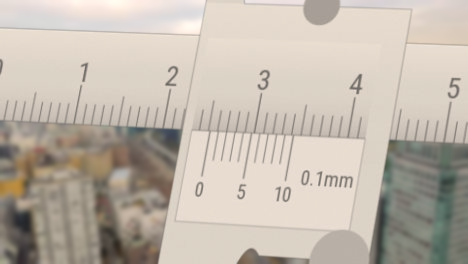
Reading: 25.2 mm
